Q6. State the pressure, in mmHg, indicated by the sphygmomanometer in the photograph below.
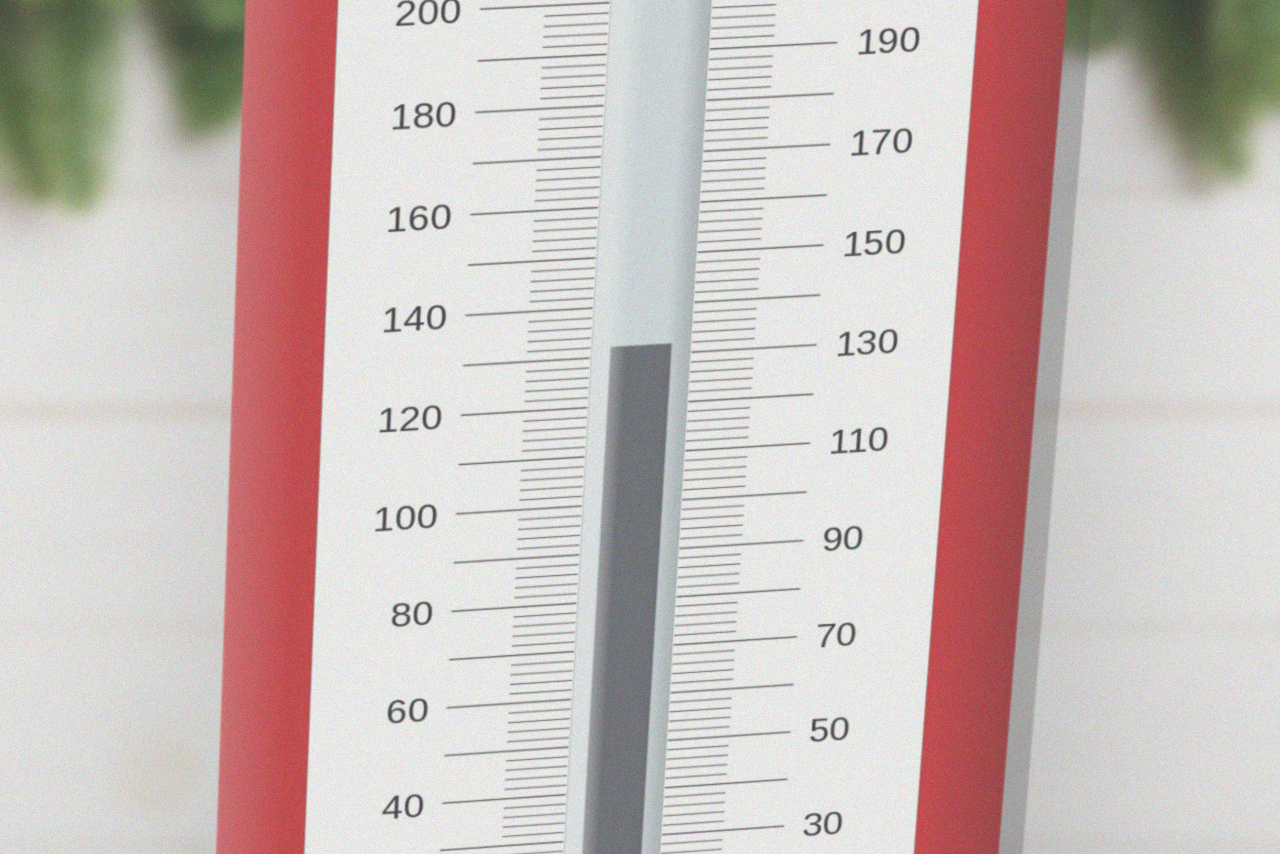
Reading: 132 mmHg
